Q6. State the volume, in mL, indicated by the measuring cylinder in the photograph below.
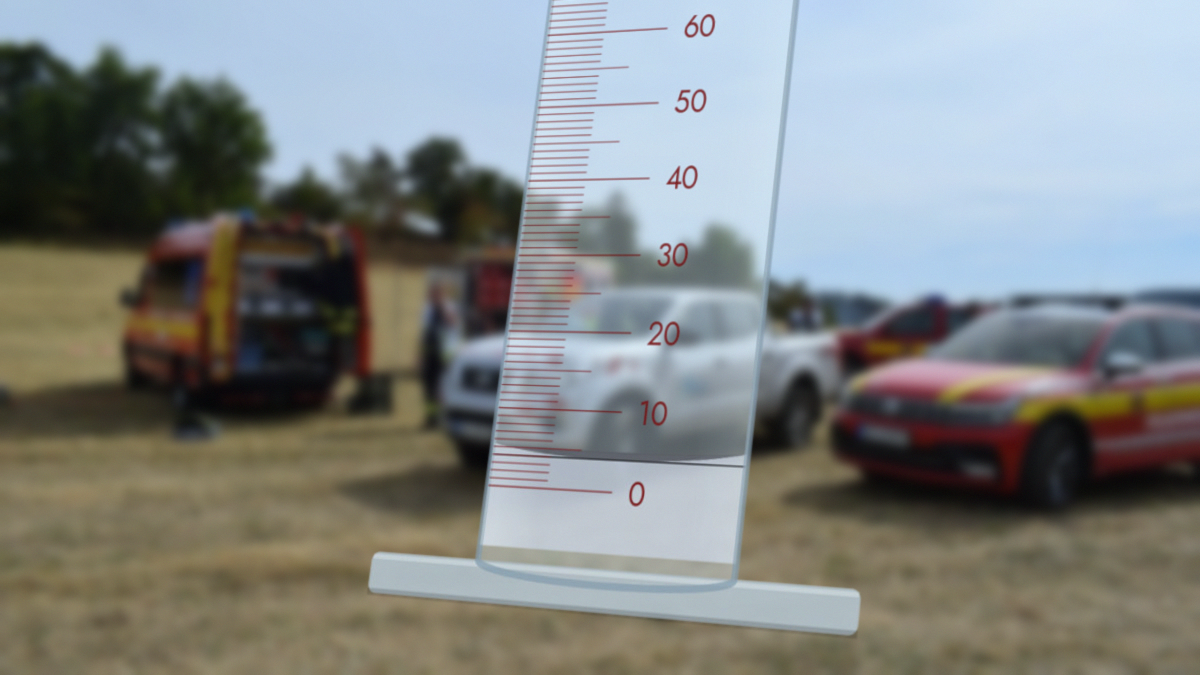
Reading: 4 mL
